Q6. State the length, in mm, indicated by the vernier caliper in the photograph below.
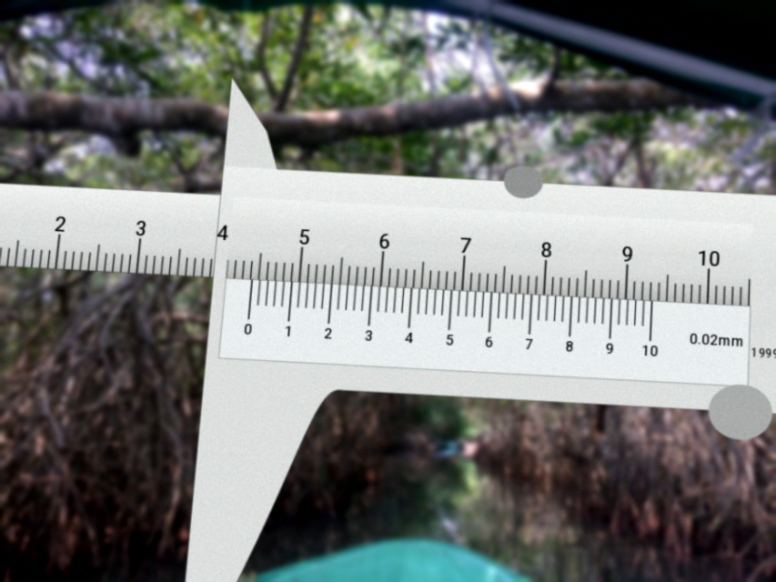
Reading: 44.2 mm
